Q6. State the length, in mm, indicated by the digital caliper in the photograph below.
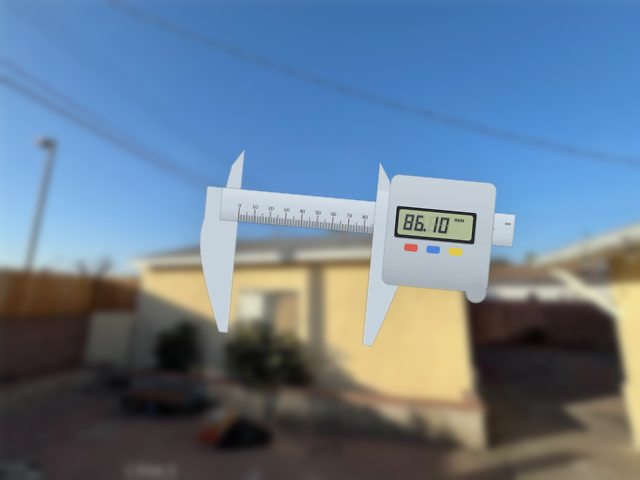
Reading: 86.10 mm
